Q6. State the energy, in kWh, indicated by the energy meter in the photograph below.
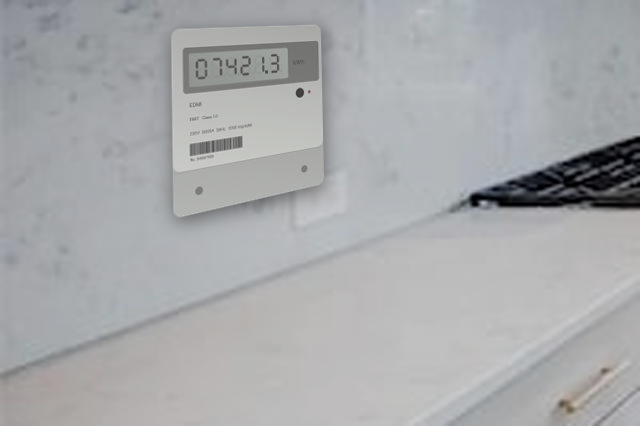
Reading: 7421.3 kWh
